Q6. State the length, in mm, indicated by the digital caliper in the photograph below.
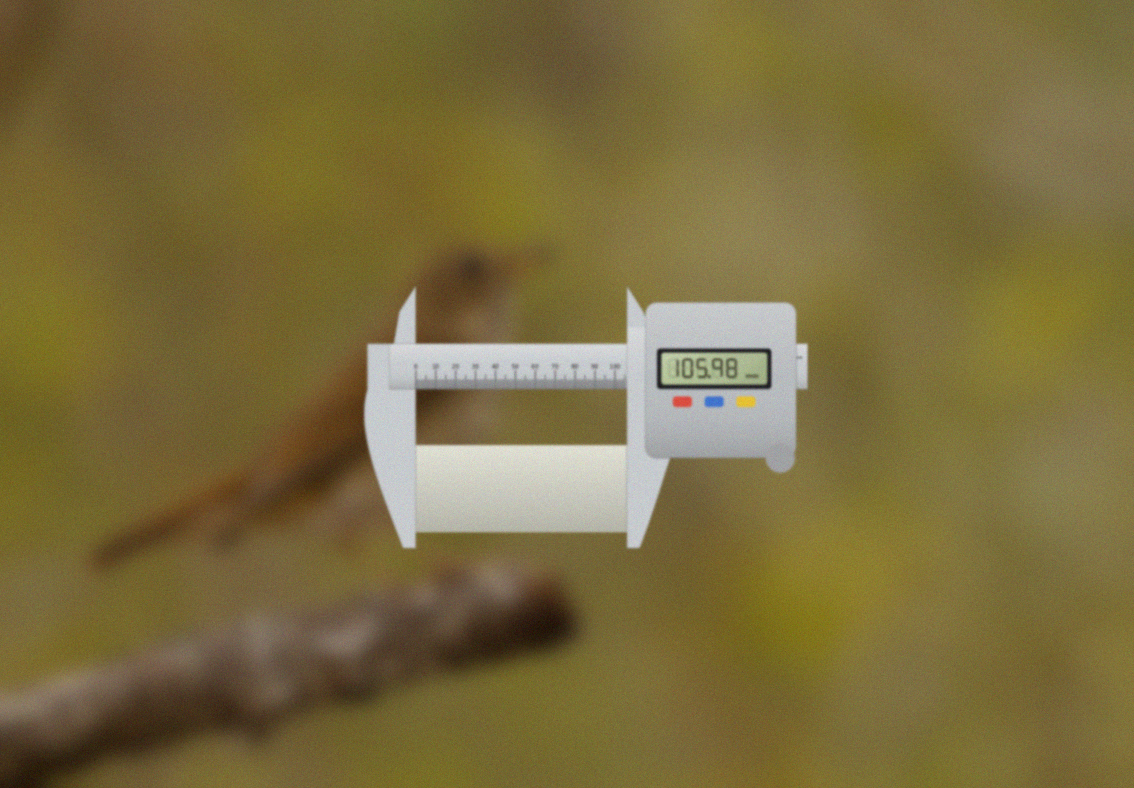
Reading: 105.98 mm
